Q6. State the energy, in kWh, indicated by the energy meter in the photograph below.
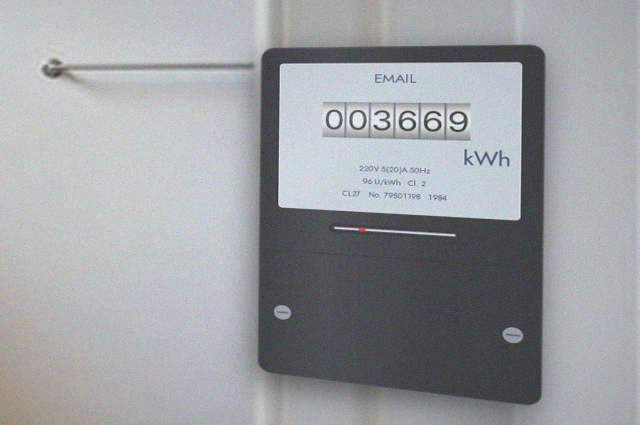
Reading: 3669 kWh
